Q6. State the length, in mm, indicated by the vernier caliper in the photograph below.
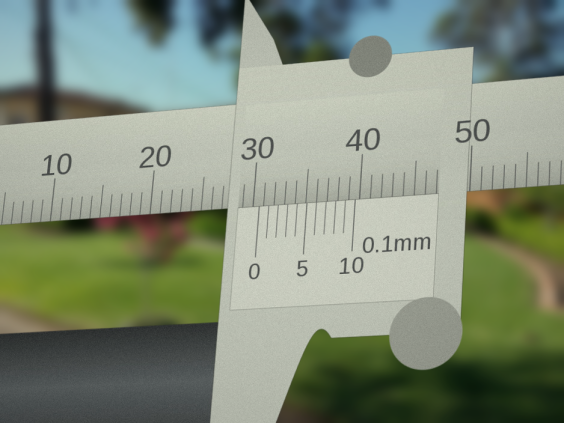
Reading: 30.6 mm
